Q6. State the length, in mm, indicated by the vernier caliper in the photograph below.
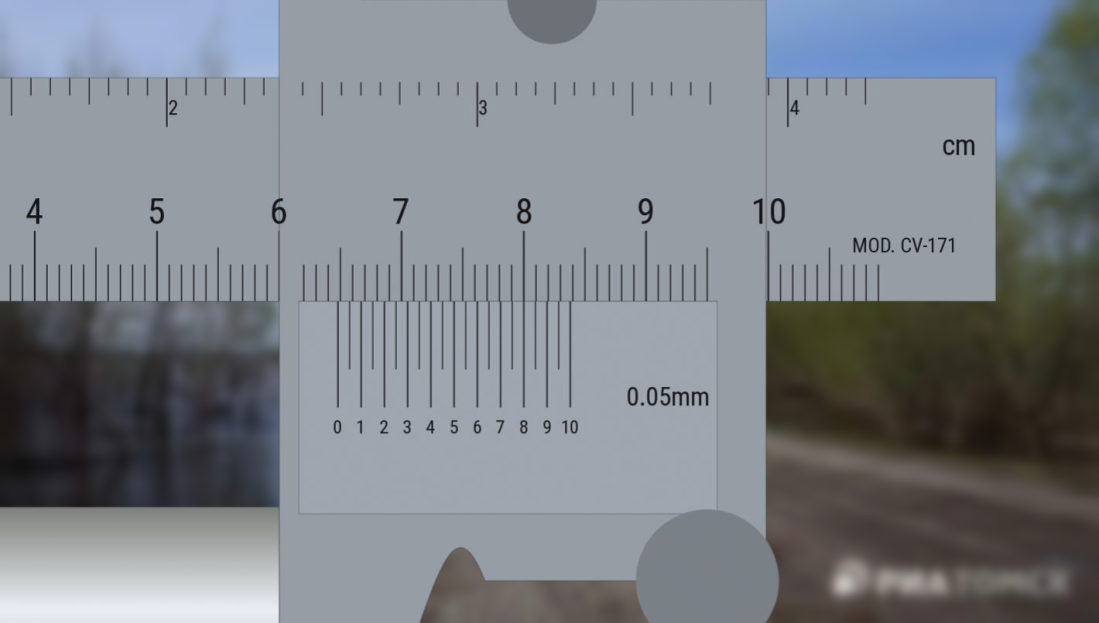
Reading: 64.8 mm
